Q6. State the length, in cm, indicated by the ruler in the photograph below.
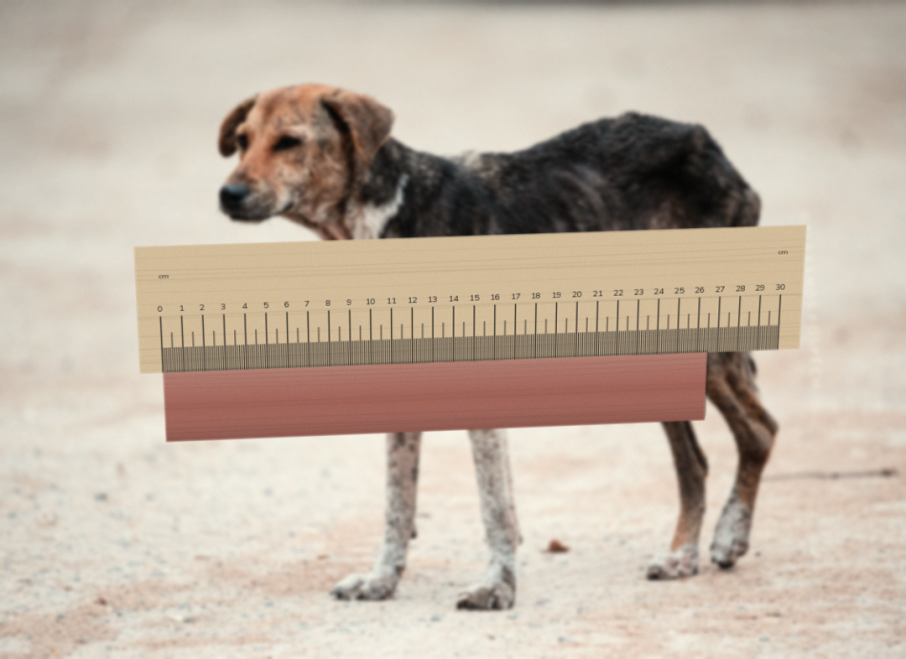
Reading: 26.5 cm
